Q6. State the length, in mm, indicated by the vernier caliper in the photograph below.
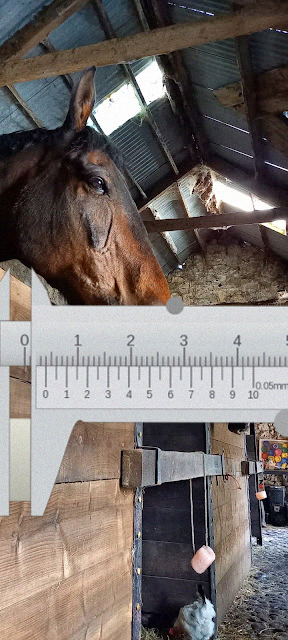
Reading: 4.0 mm
